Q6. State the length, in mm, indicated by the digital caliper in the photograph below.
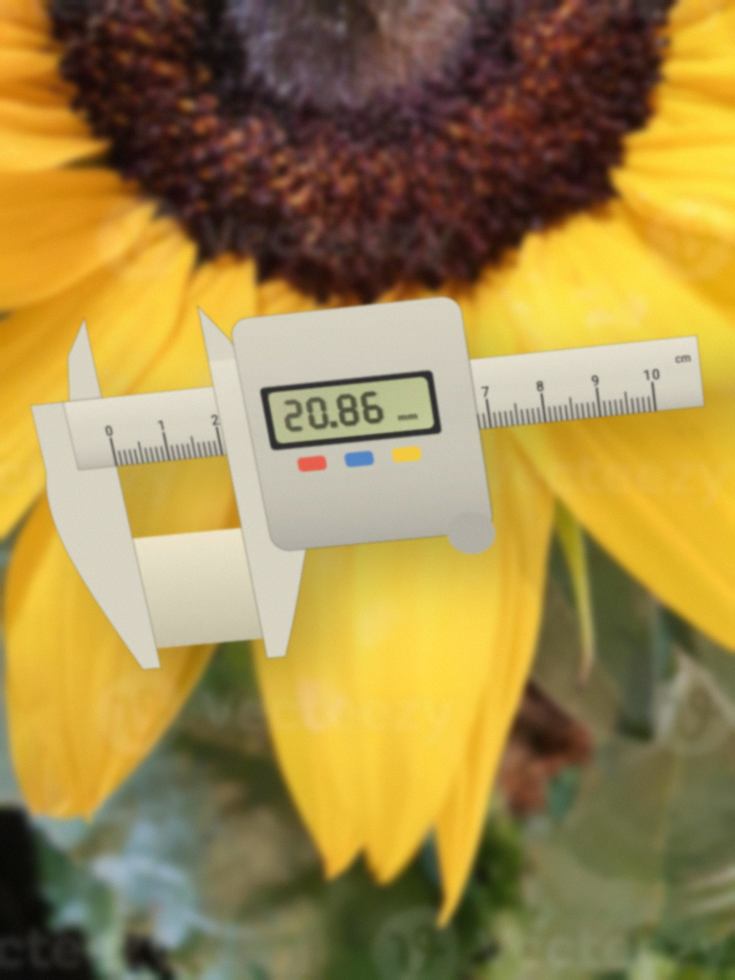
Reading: 20.86 mm
